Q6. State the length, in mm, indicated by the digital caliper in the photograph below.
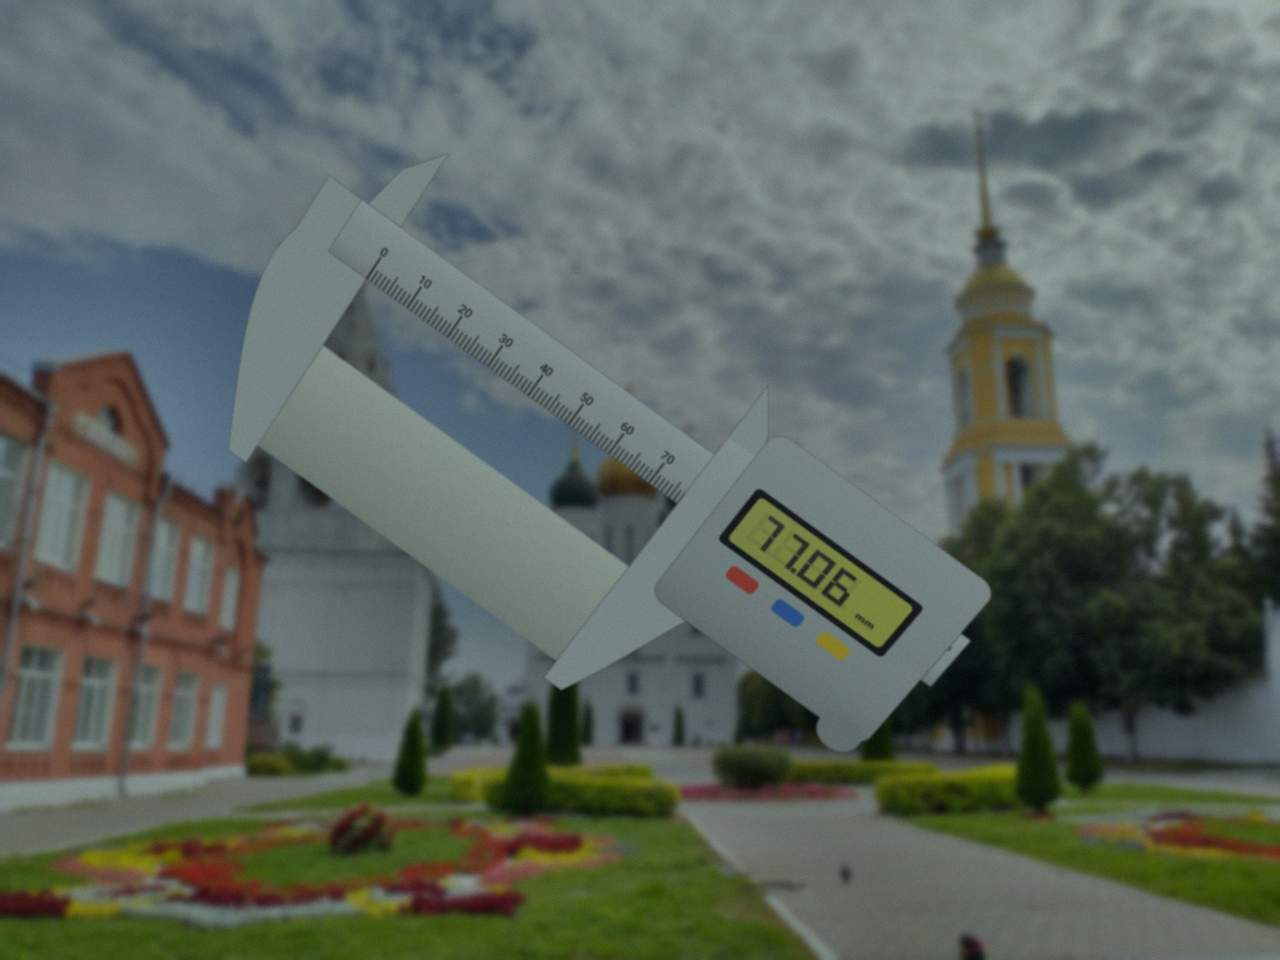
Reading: 77.06 mm
